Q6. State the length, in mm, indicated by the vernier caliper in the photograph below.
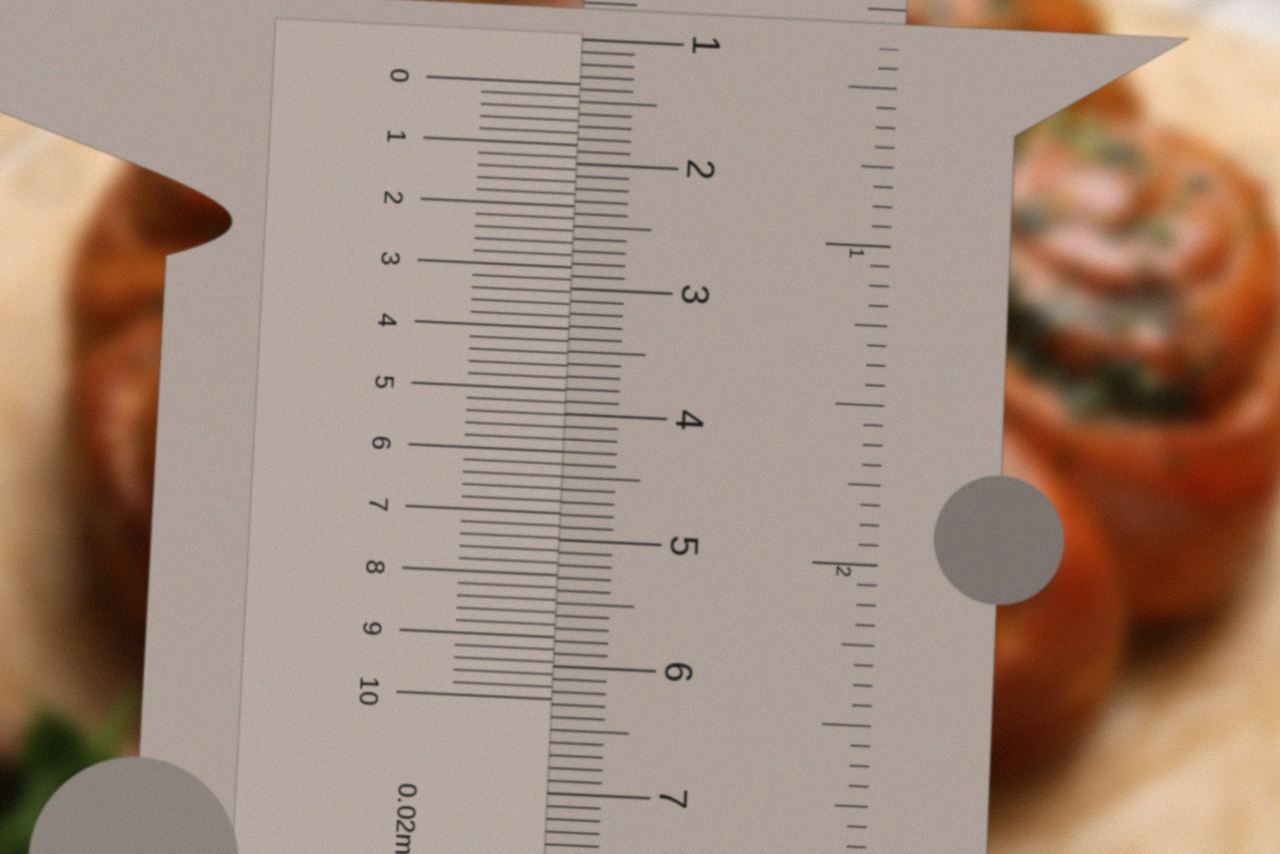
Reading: 13.6 mm
